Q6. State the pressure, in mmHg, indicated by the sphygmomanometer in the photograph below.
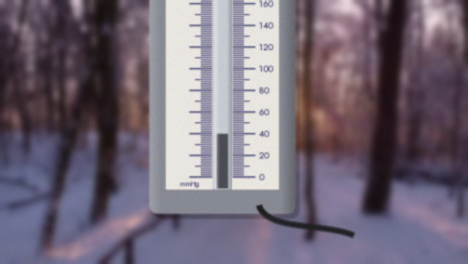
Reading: 40 mmHg
